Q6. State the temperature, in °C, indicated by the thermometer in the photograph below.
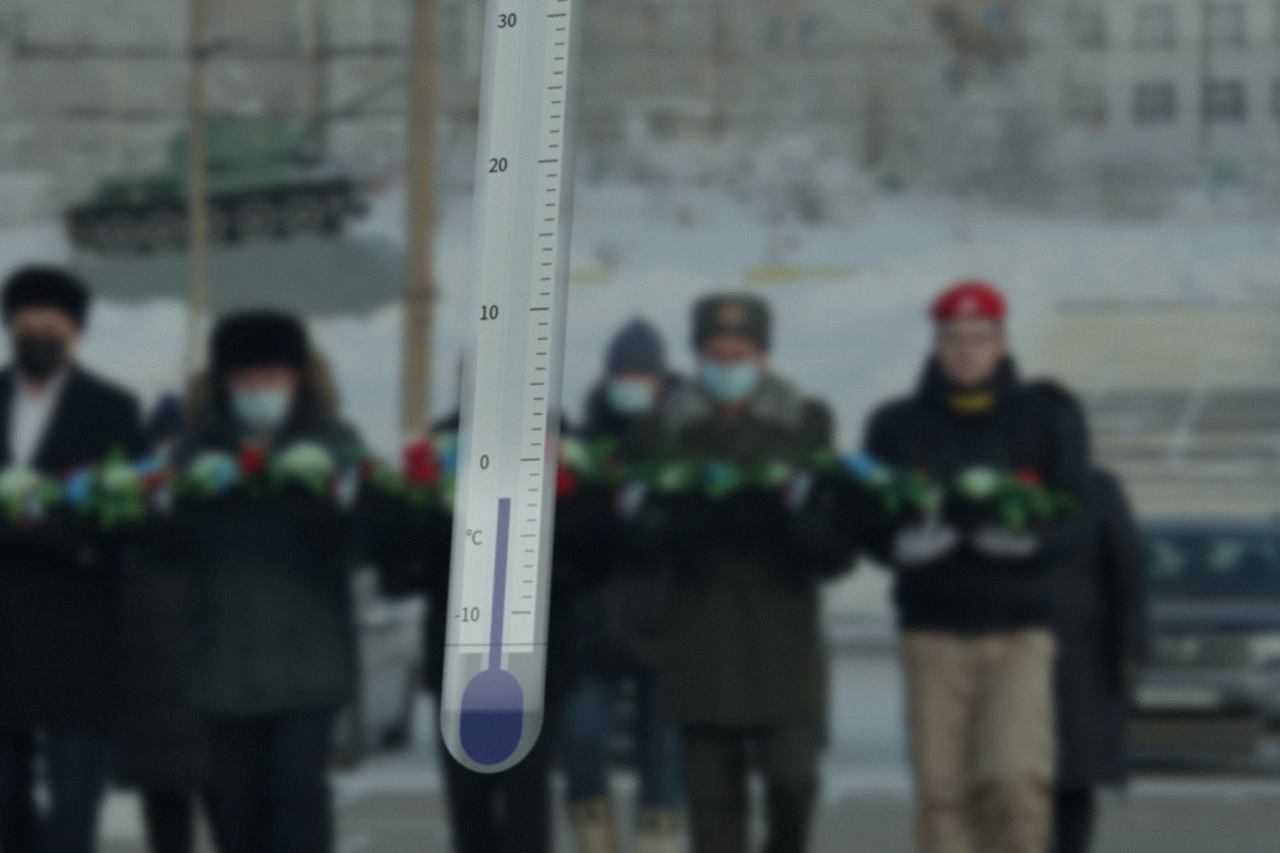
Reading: -2.5 °C
